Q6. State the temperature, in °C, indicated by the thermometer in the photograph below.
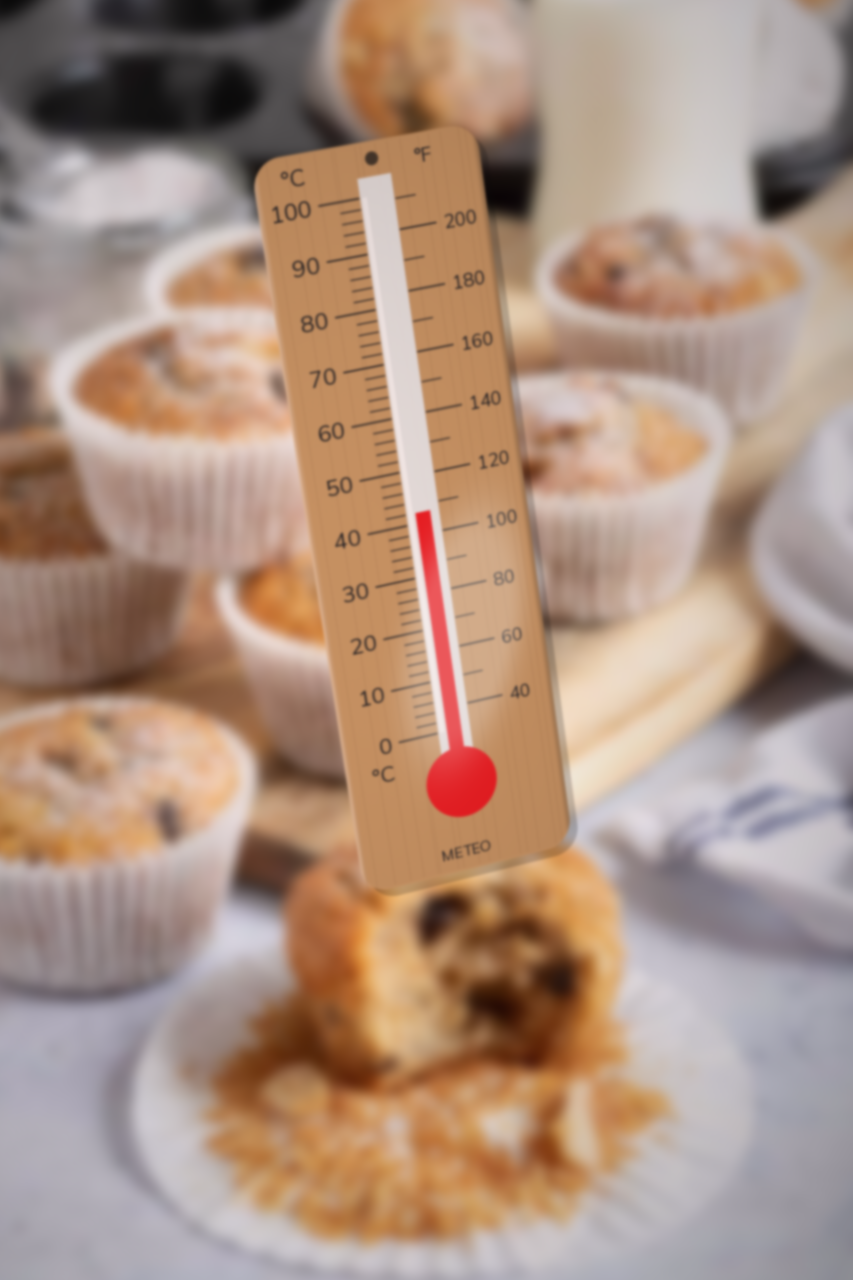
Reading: 42 °C
